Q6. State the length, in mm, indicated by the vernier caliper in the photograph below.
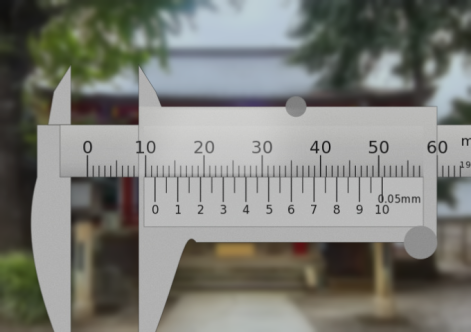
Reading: 11.6 mm
